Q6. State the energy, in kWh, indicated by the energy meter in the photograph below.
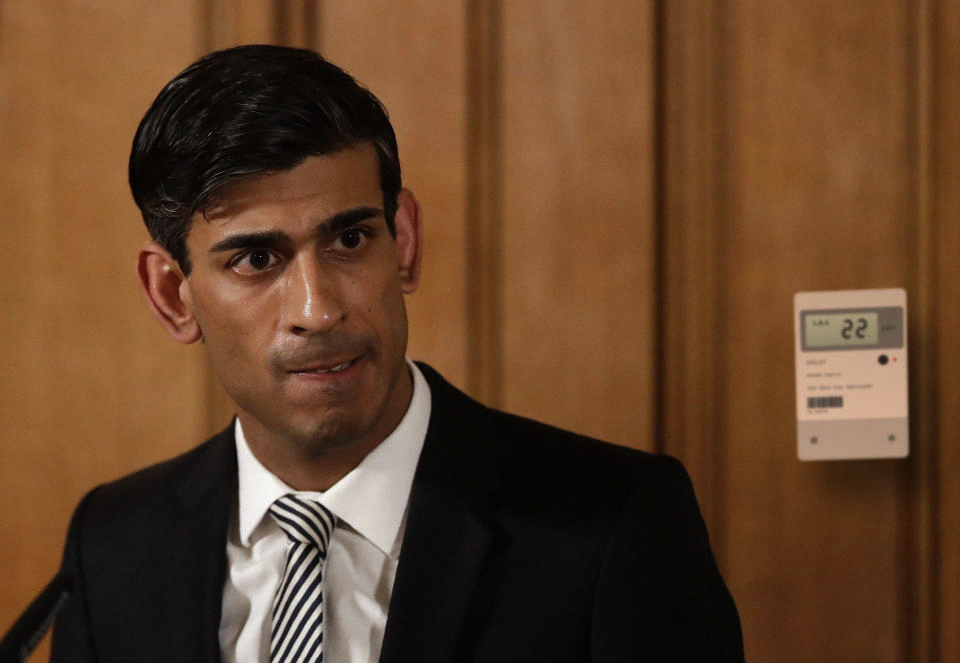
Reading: 22 kWh
